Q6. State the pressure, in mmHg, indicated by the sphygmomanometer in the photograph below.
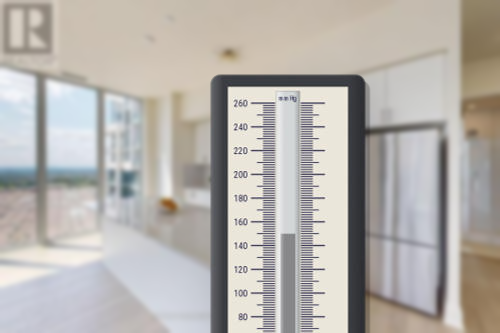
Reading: 150 mmHg
